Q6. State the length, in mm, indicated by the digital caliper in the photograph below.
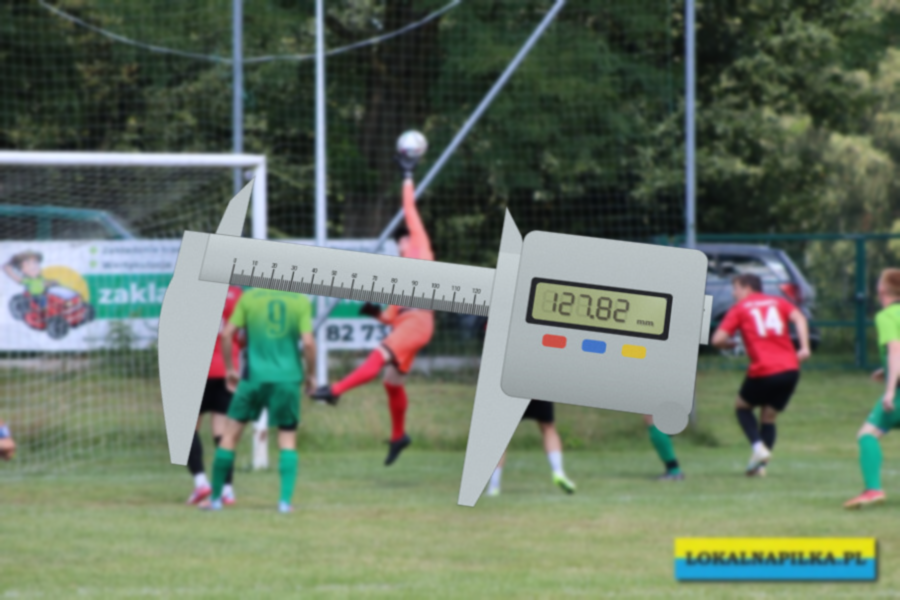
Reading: 127.82 mm
